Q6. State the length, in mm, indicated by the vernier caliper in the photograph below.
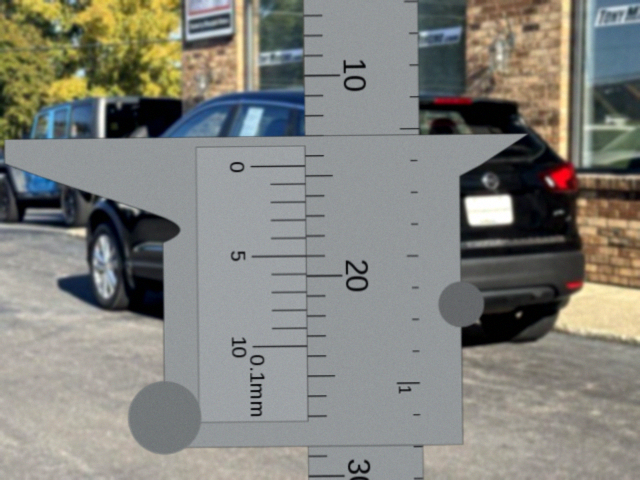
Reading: 14.5 mm
